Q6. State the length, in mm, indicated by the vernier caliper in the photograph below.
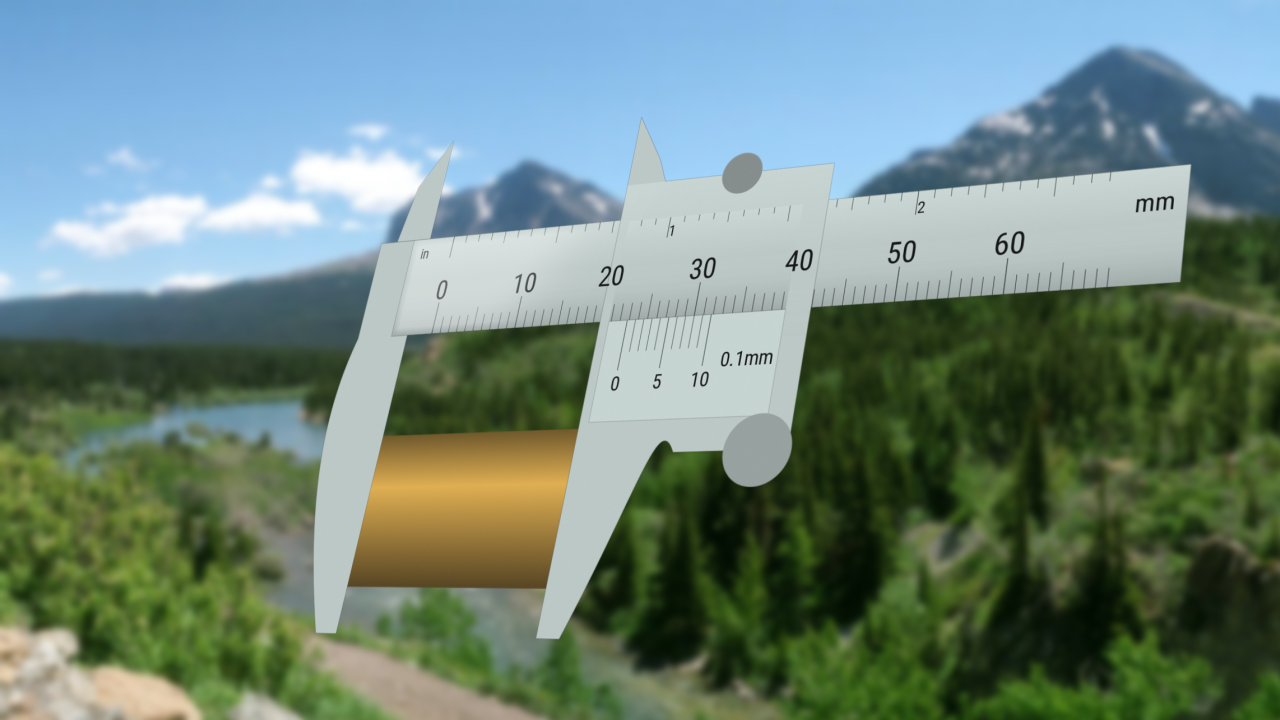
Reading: 22.8 mm
